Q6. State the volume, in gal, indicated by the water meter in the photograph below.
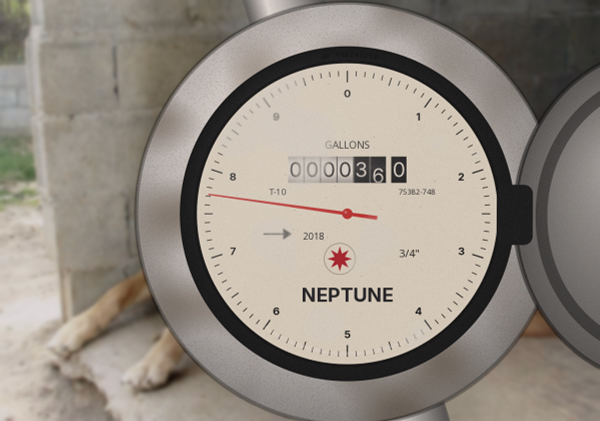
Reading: 357.7 gal
